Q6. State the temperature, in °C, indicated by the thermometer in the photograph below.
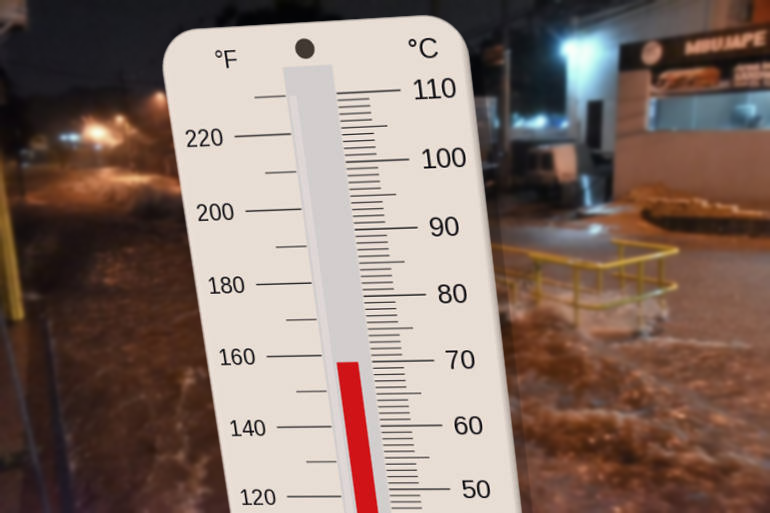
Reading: 70 °C
